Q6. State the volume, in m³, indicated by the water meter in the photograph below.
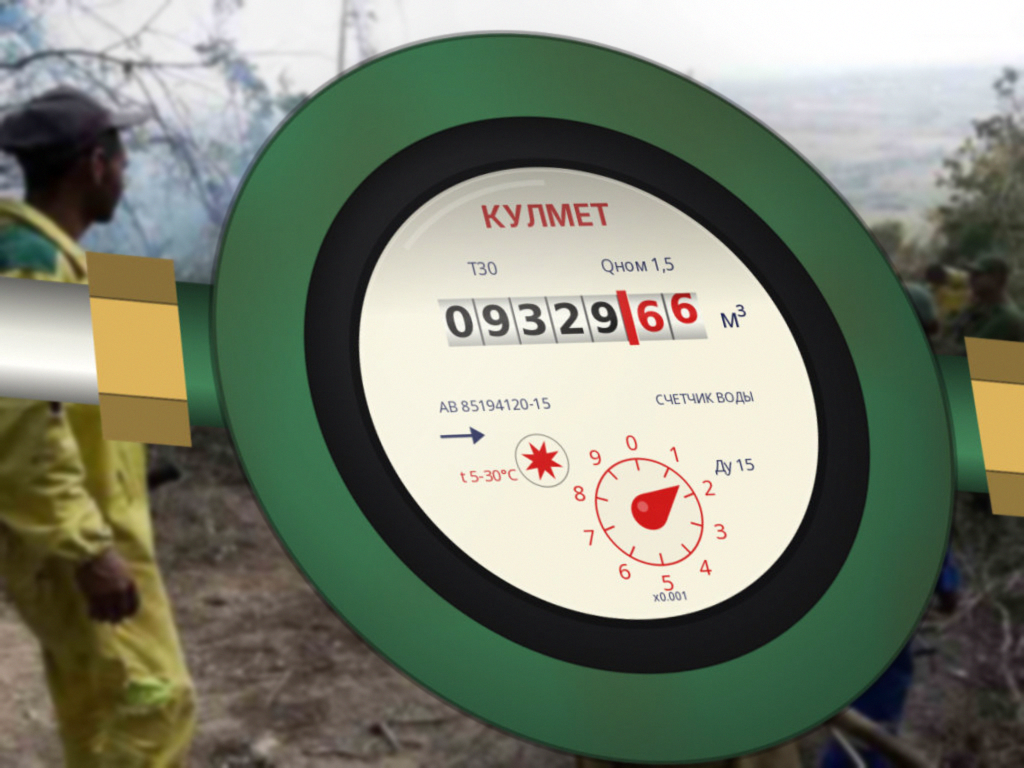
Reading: 9329.661 m³
